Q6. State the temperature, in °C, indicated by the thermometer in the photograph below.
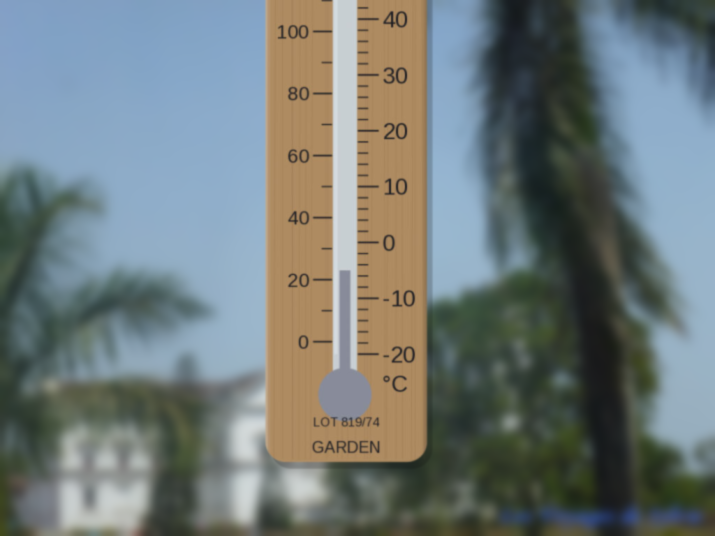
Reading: -5 °C
